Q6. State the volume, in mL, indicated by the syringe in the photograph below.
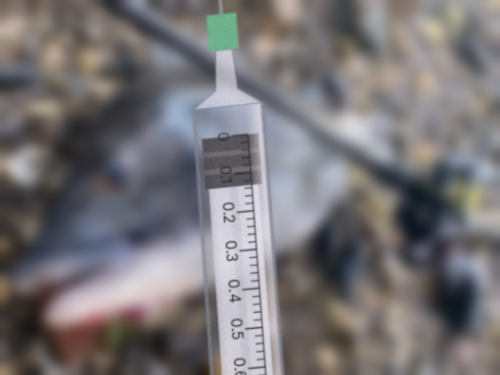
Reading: 0 mL
